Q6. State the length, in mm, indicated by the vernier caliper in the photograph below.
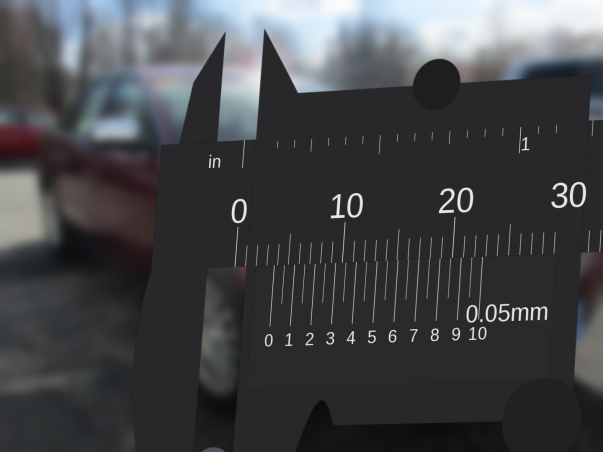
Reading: 3.7 mm
